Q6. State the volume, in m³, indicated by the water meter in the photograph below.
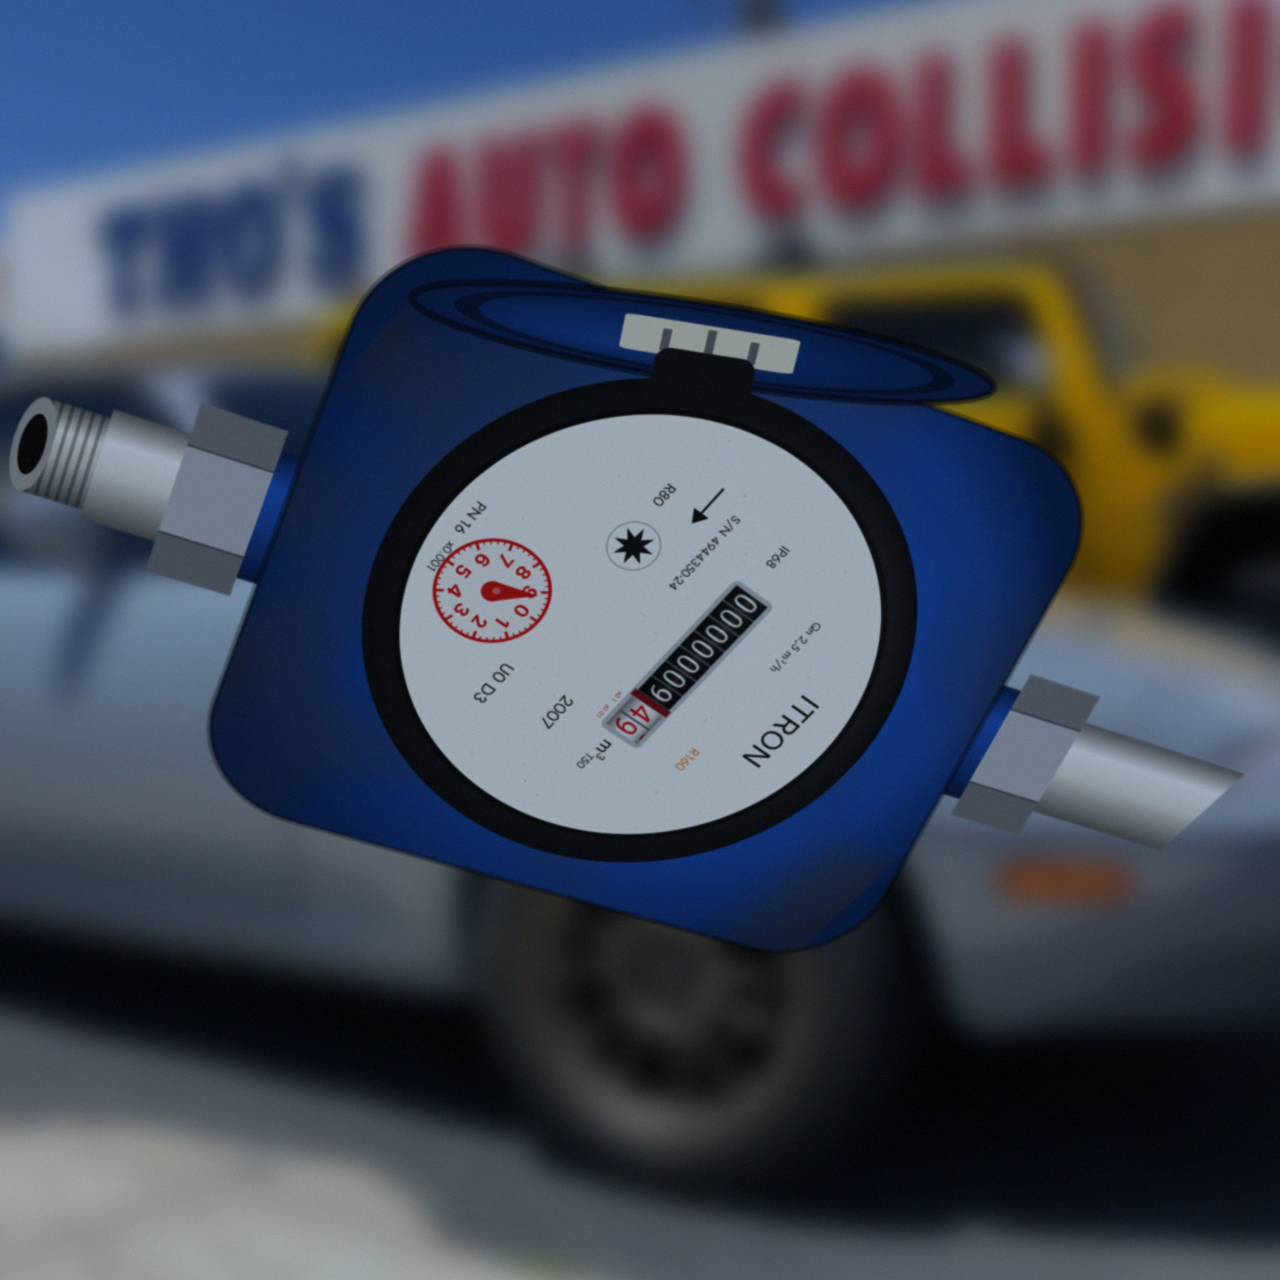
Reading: 9.489 m³
